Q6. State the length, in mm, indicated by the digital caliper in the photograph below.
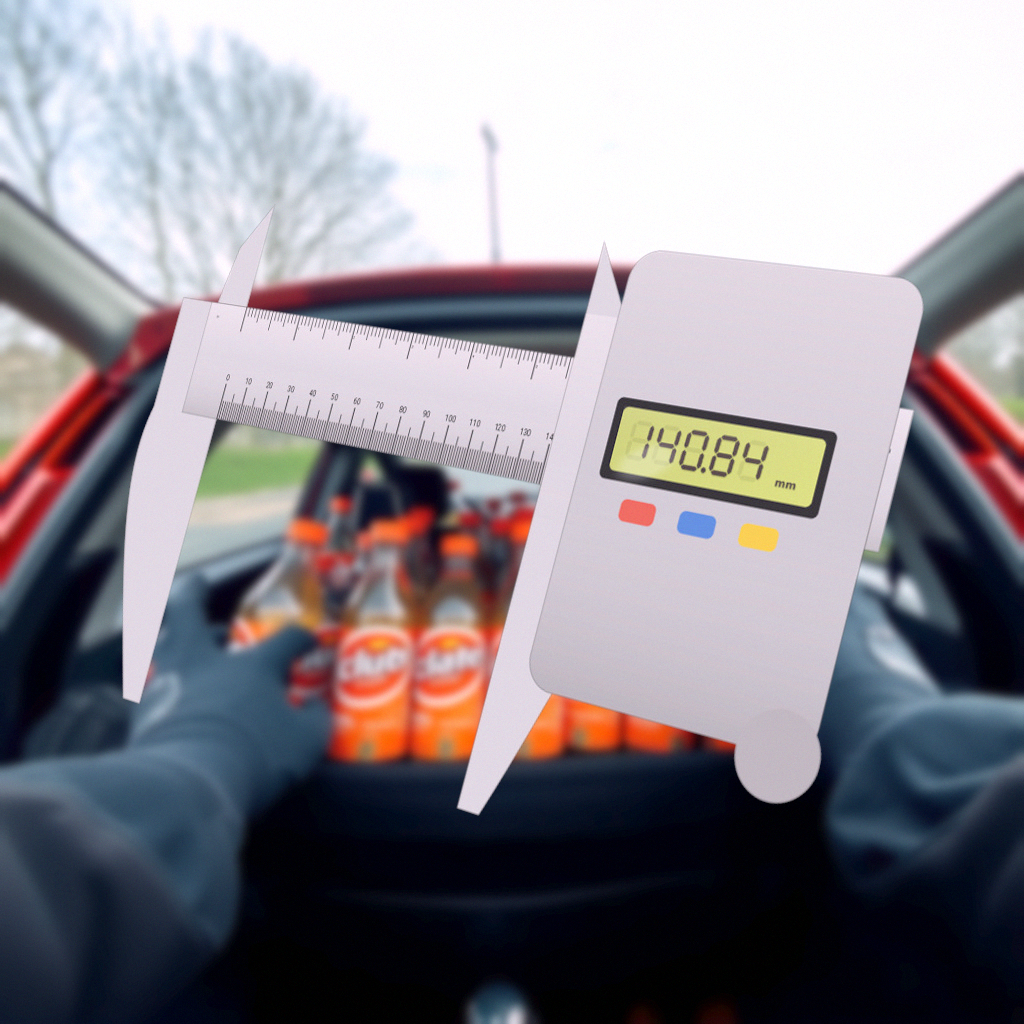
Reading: 140.84 mm
